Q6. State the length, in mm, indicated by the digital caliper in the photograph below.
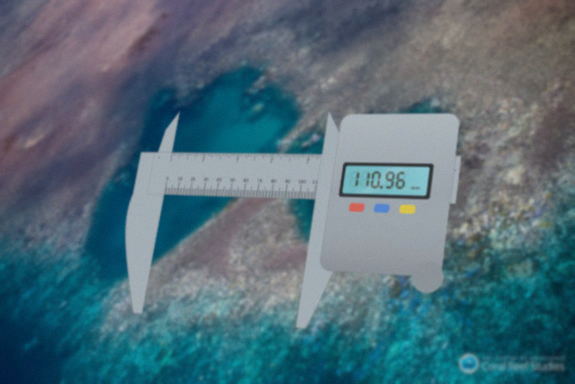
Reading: 110.96 mm
